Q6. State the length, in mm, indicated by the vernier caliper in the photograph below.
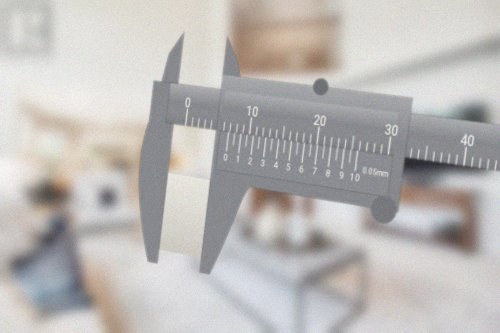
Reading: 6.8 mm
